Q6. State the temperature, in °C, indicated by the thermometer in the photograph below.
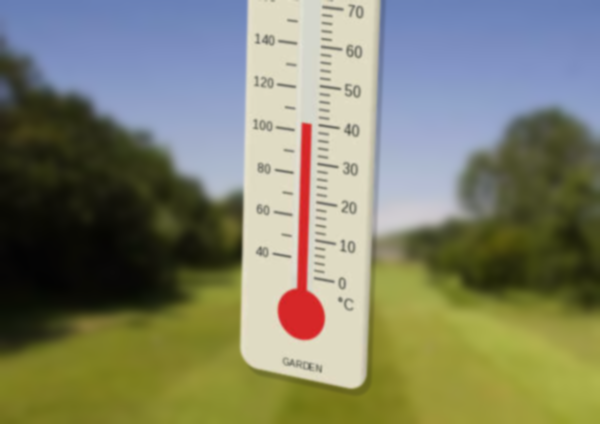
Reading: 40 °C
